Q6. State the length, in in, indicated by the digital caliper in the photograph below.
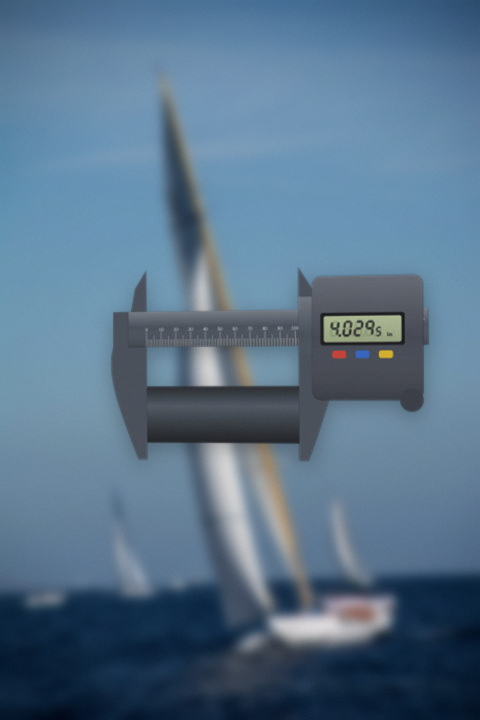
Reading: 4.0295 in
